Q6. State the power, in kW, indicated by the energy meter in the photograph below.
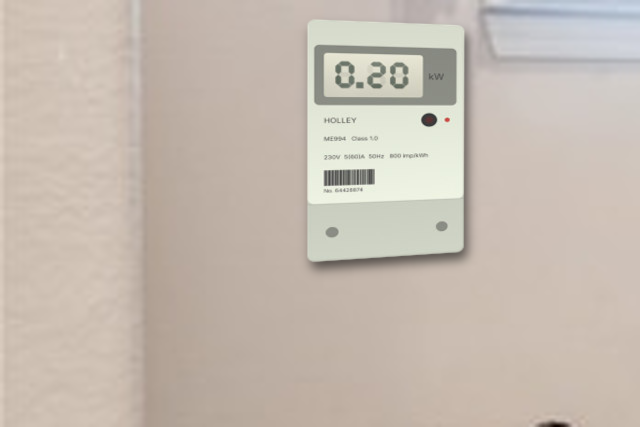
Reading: 0.20 kW
